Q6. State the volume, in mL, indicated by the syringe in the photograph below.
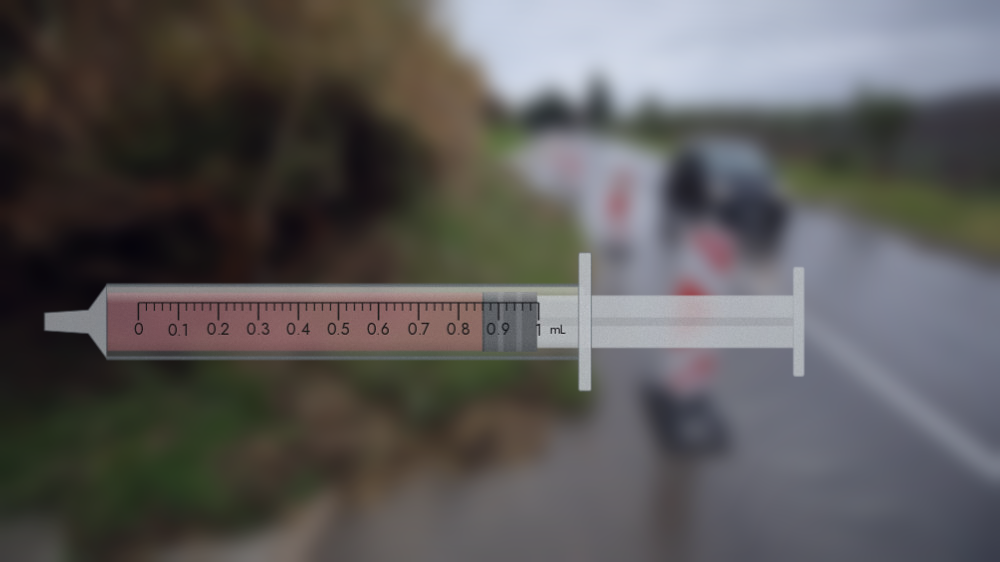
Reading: 0.86 mL
